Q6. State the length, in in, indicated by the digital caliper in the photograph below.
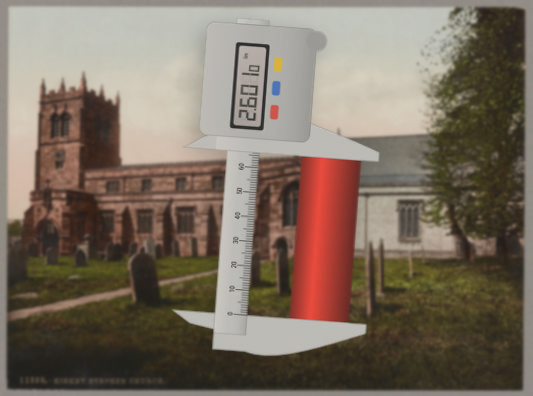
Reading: 2.6010 in
